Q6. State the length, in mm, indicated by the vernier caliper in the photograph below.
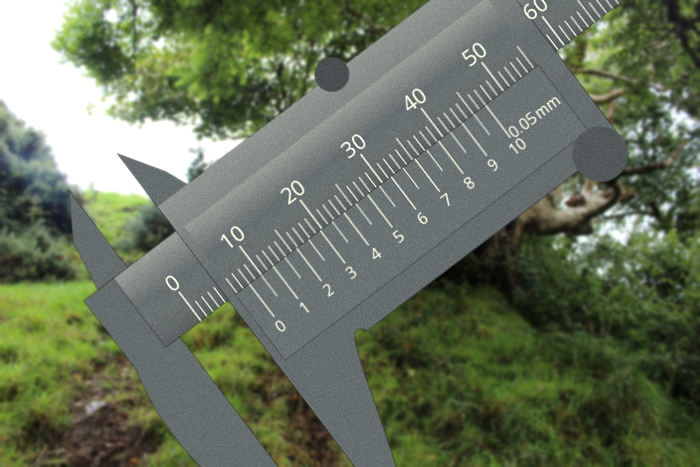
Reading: 8.0 mm
